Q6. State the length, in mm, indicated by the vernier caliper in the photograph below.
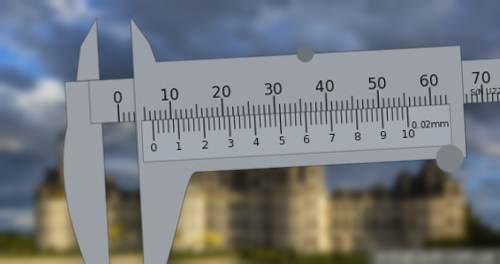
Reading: 6.5 mm
